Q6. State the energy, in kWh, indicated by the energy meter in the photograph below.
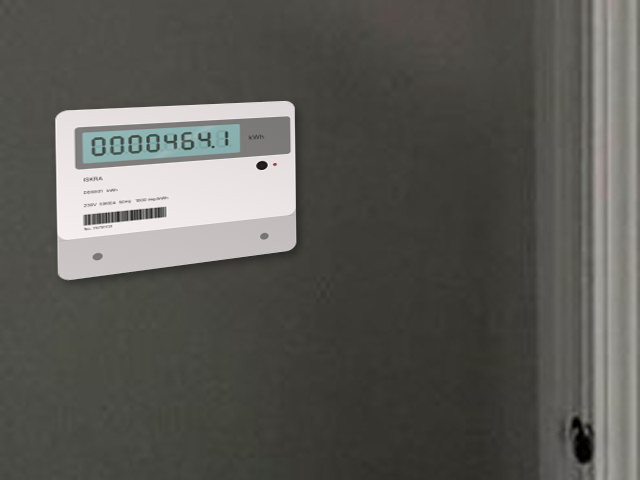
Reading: 464.1 kWh
